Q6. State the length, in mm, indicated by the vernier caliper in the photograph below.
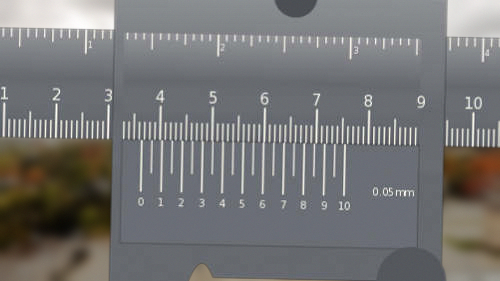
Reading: 36.5 mm
